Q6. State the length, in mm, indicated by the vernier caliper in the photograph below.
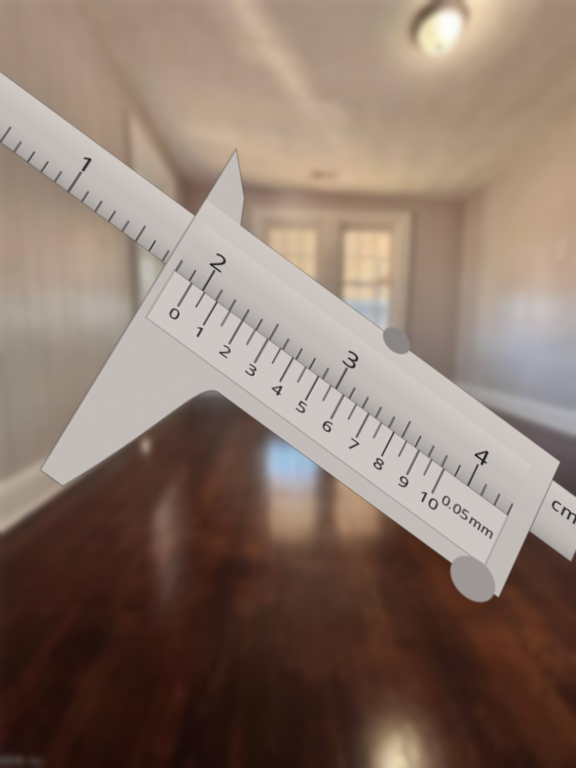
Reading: 19.2 mm
